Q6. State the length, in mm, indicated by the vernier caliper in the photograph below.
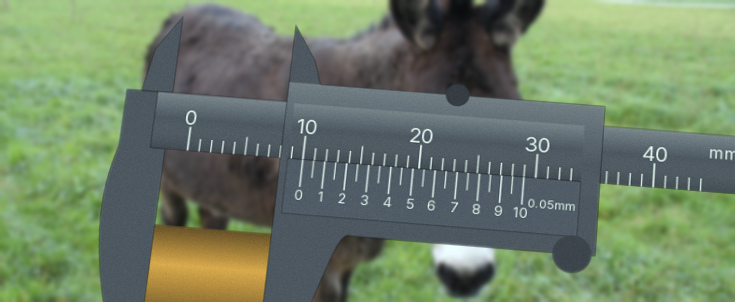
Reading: 10.0 mm
